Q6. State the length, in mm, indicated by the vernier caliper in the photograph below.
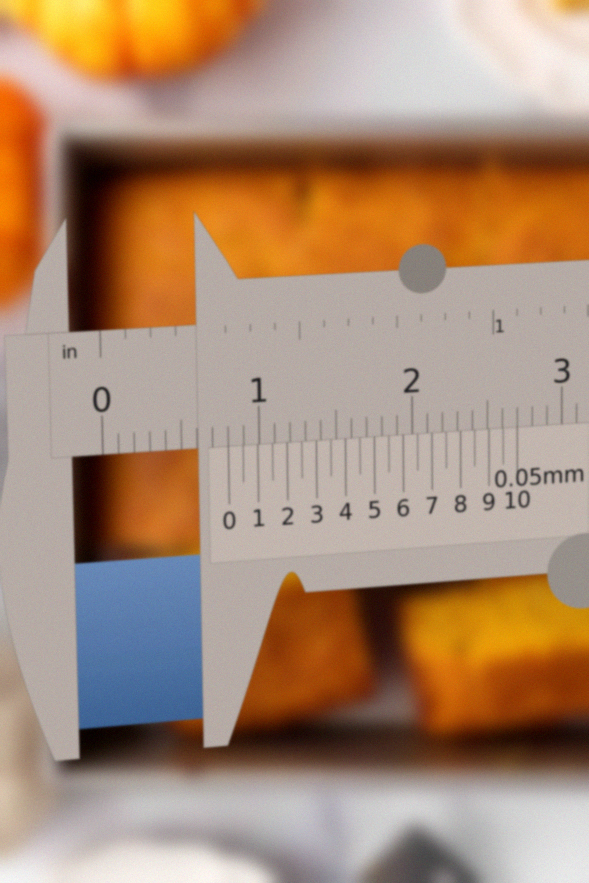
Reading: 8.0 mm
